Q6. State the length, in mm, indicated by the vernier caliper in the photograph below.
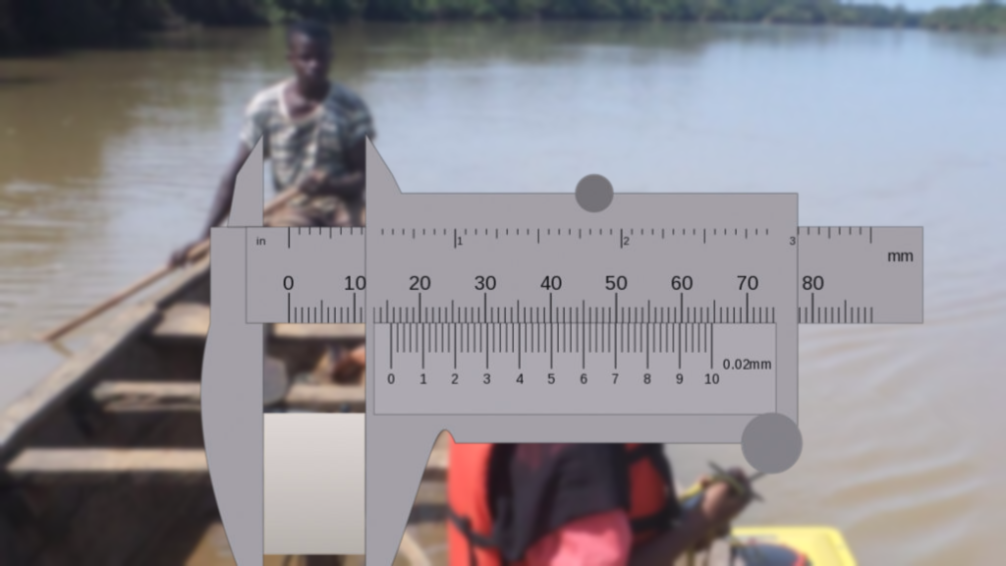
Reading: 15.6 mm
